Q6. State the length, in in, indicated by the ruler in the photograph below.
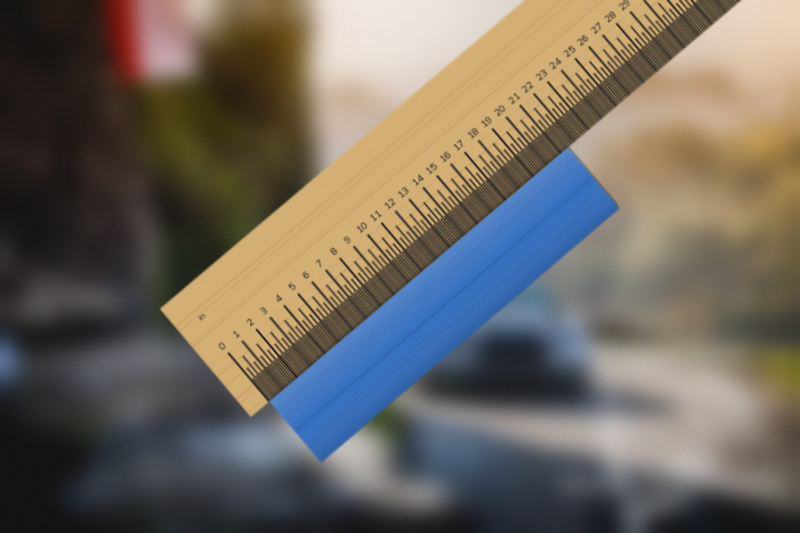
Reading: 21.5 in
